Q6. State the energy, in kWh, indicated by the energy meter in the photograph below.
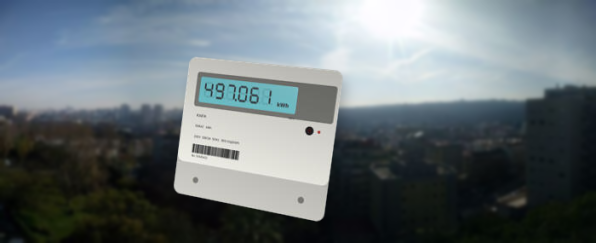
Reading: 497.061 kWh
